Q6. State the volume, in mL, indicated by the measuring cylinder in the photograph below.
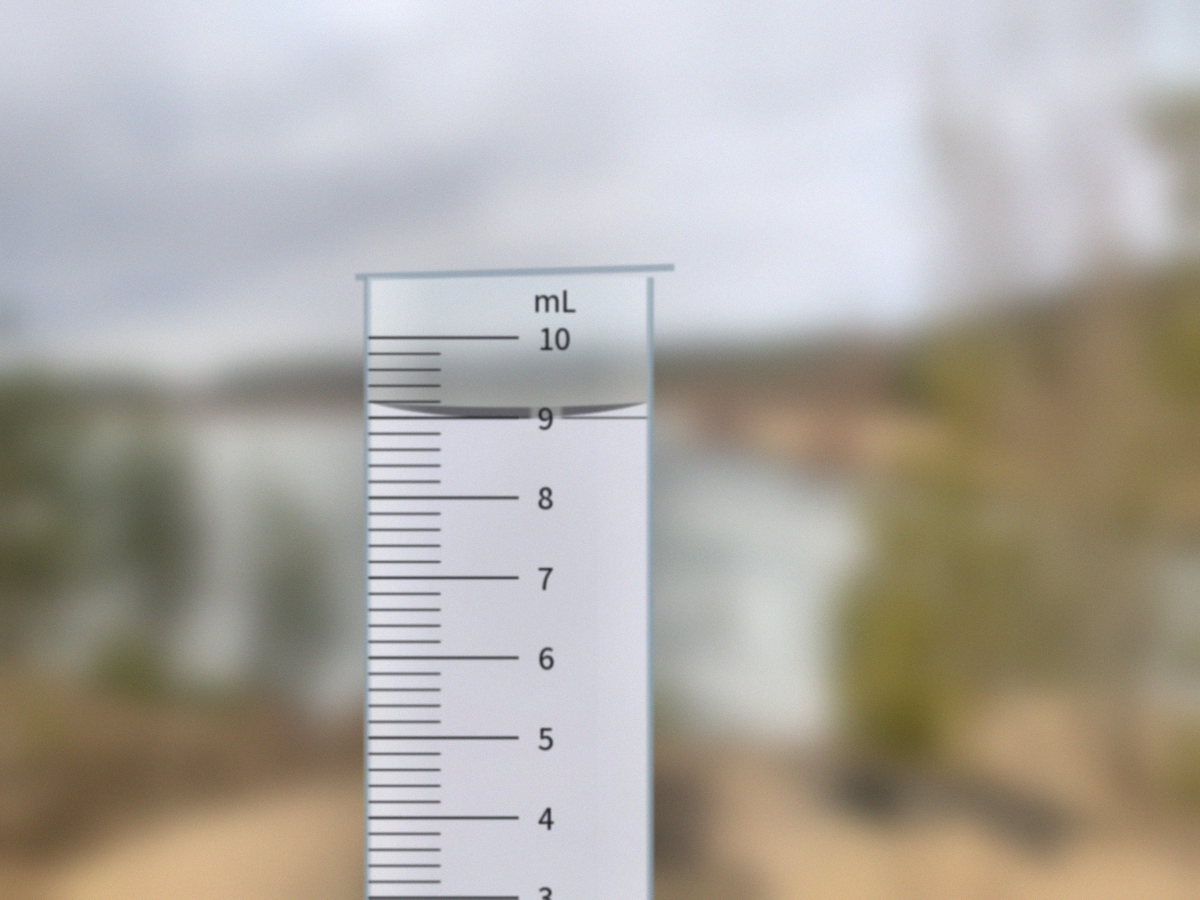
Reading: 9 mL
